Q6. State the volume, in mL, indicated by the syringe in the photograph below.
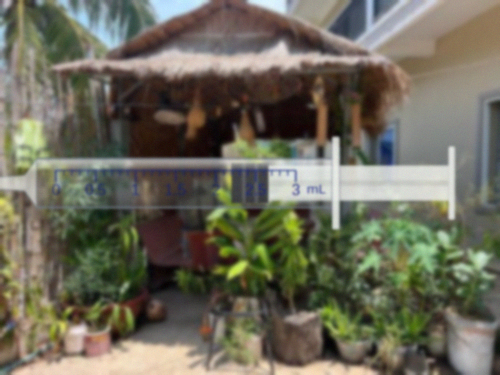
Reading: 2.2 mL
